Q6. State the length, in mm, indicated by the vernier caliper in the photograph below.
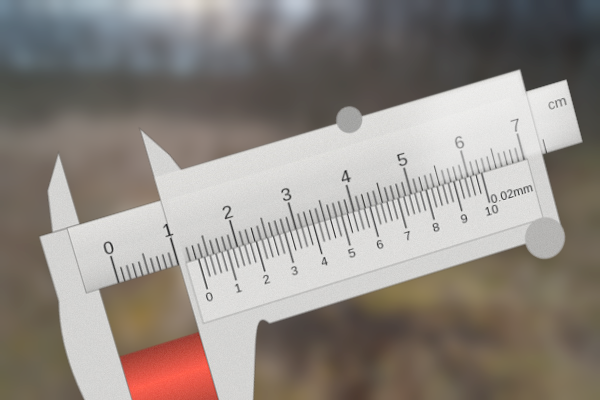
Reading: 13.4 mm
